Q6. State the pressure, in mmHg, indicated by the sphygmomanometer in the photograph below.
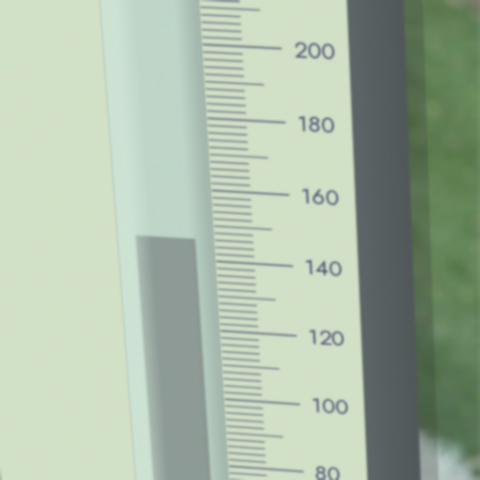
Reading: 146 mmHg
